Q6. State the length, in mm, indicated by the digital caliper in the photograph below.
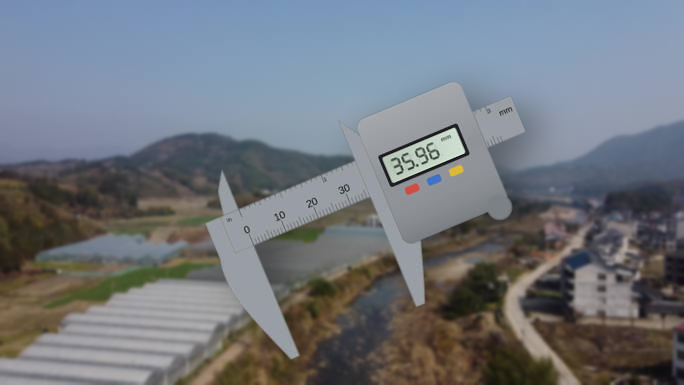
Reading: 35.96 mm
